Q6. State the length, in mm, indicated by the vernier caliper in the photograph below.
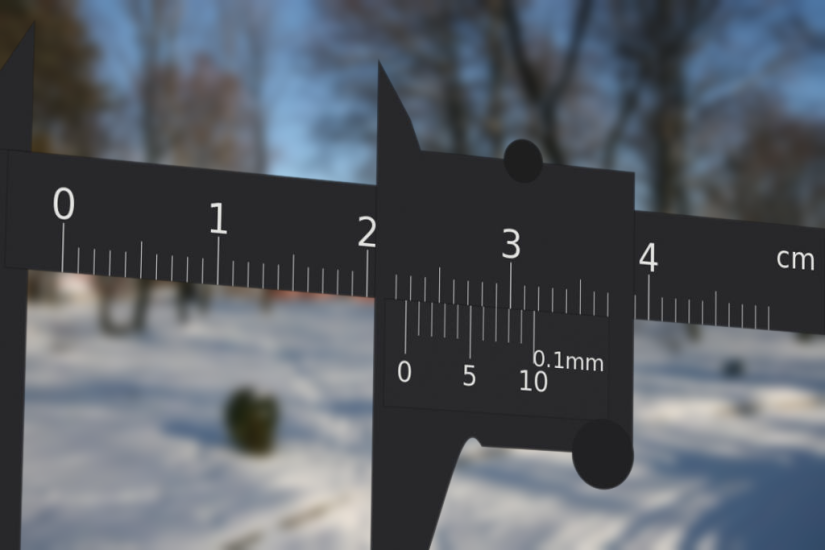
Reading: 22.7 mm
